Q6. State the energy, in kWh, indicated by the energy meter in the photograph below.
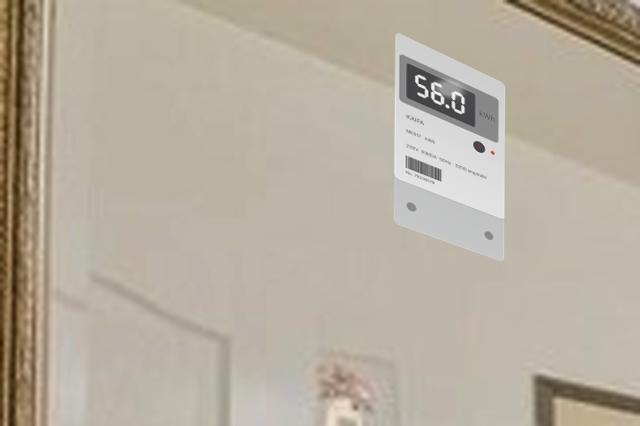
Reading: 56.0 kWh
